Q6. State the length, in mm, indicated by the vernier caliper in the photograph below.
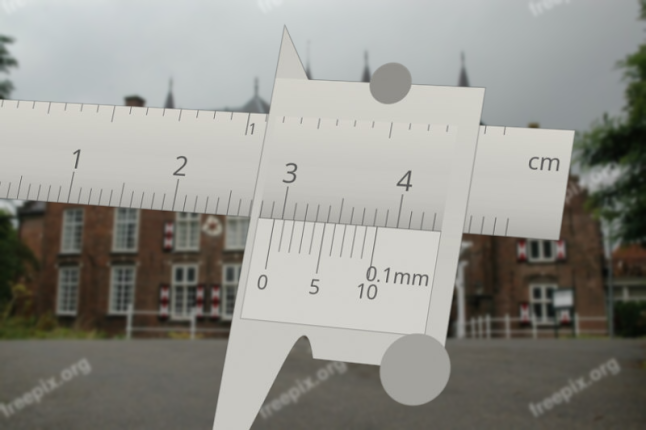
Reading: 29.3 mm
